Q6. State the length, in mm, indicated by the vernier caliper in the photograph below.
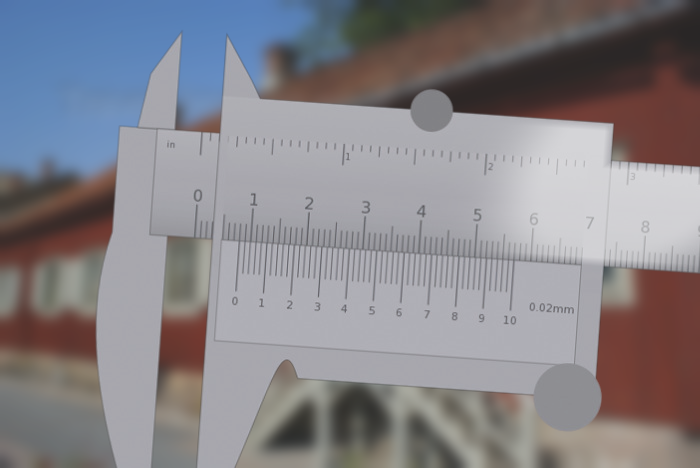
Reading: 8.0 mm
